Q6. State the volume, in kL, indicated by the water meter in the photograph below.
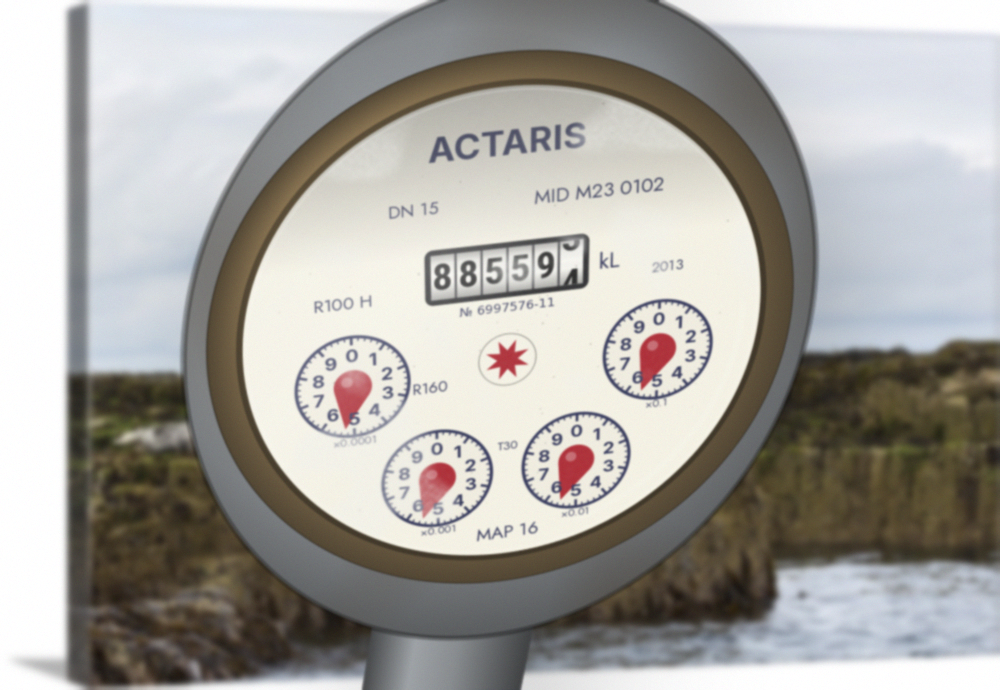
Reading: 885593.5555 kL
